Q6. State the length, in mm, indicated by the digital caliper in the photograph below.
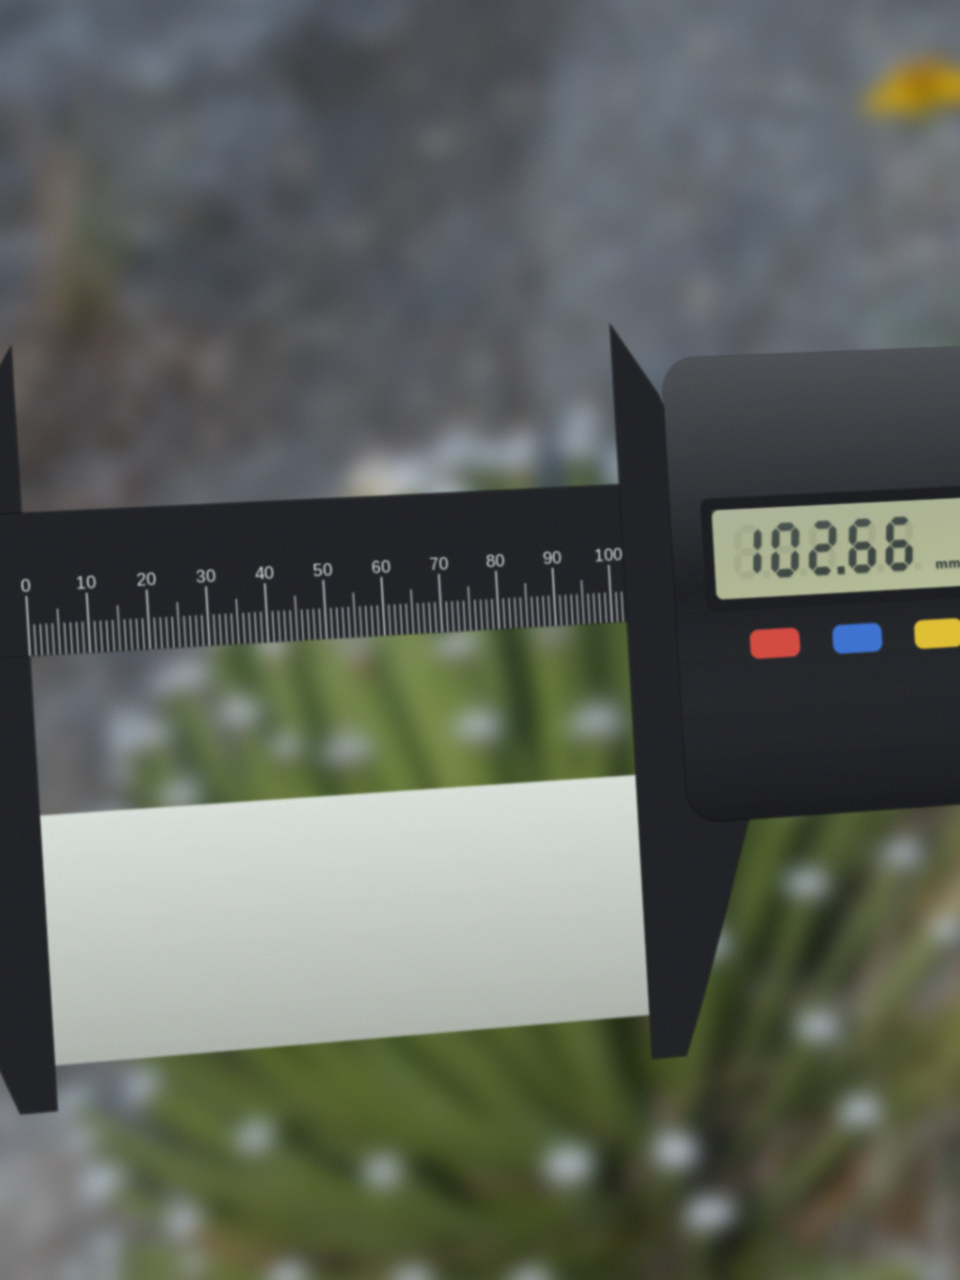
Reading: 102.66 mm
